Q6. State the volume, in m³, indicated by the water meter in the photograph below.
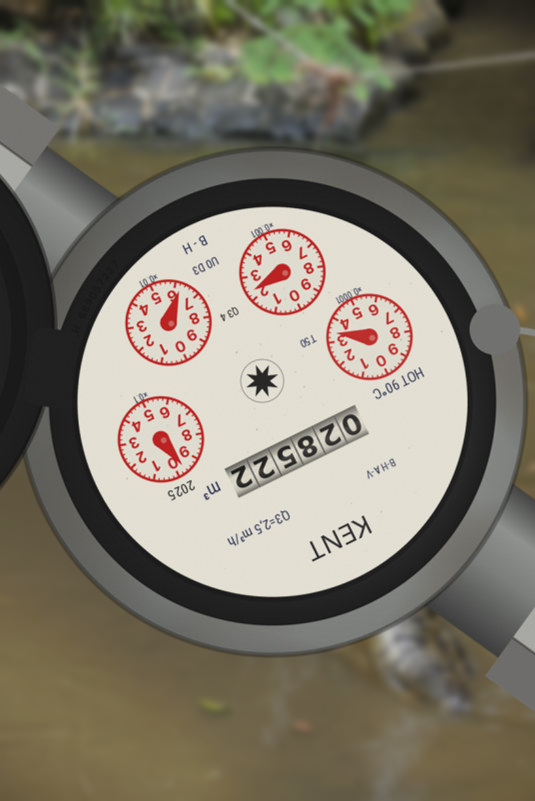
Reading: 28521.9623 m³
